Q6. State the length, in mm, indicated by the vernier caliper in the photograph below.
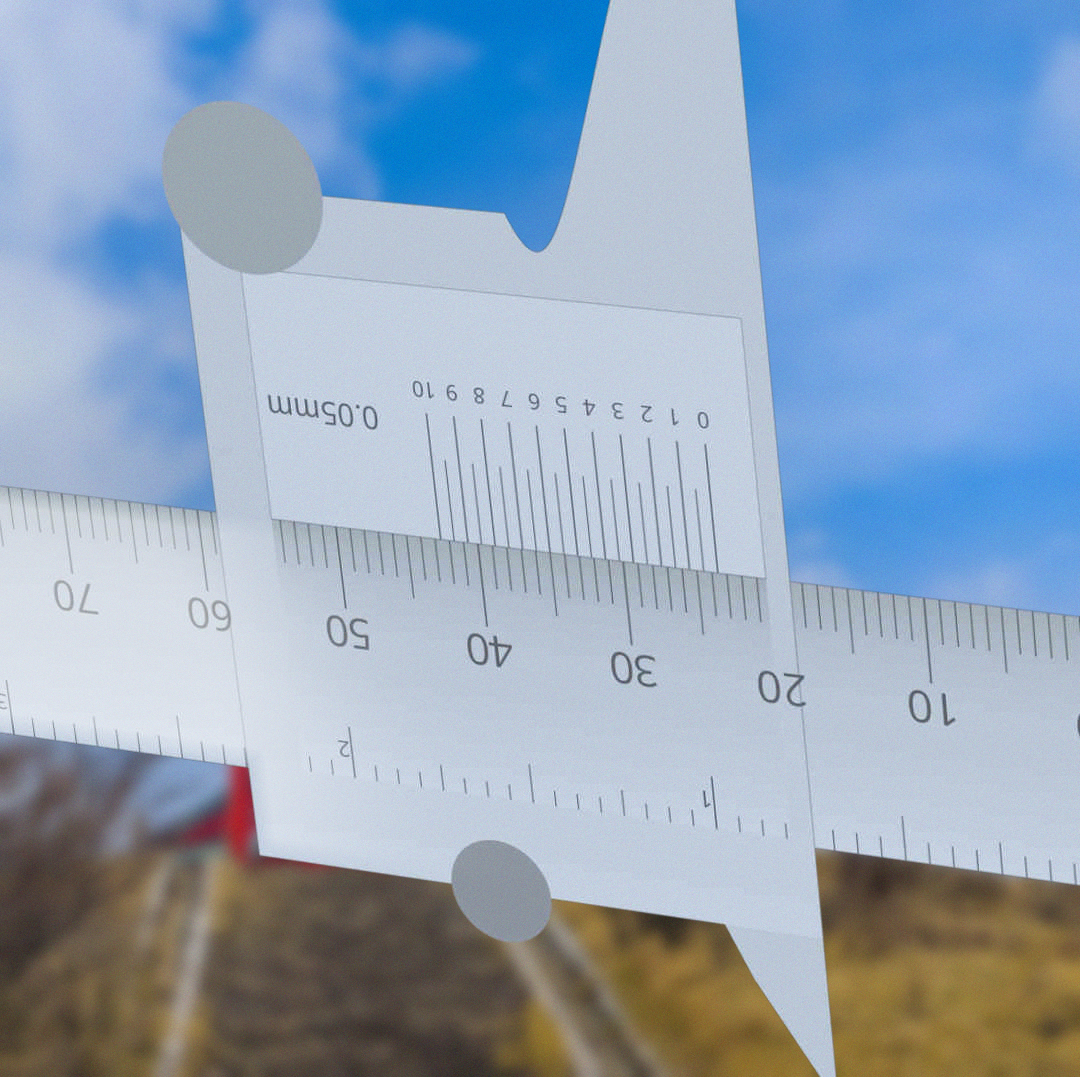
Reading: 23.6 mm
